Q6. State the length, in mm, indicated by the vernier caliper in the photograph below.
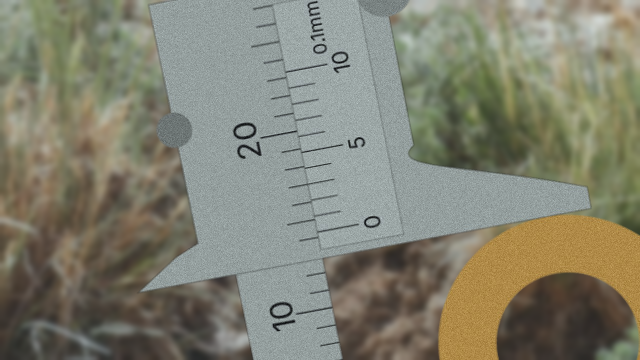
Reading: 14.3 mm
